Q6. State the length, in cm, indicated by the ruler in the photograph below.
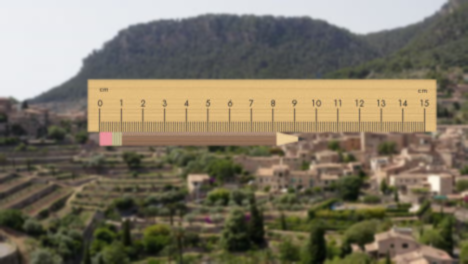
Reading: 9.5 cm
